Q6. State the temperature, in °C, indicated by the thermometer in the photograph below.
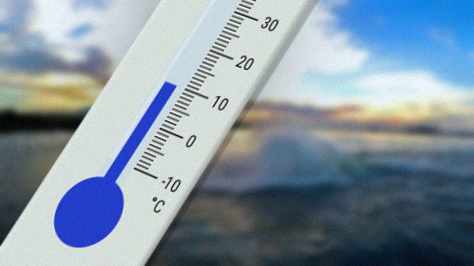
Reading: 10 °C
